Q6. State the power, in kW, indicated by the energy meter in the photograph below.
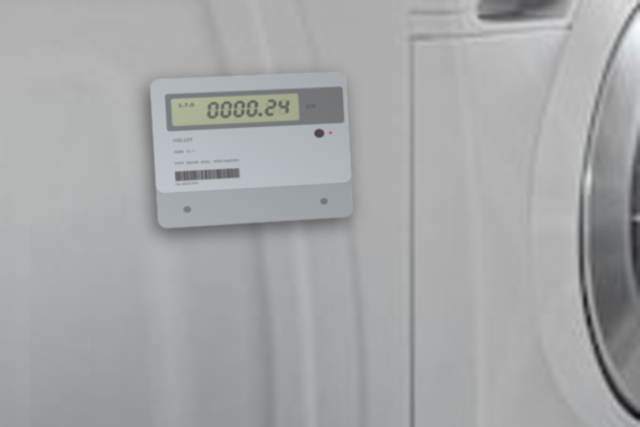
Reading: 0.24 kW
